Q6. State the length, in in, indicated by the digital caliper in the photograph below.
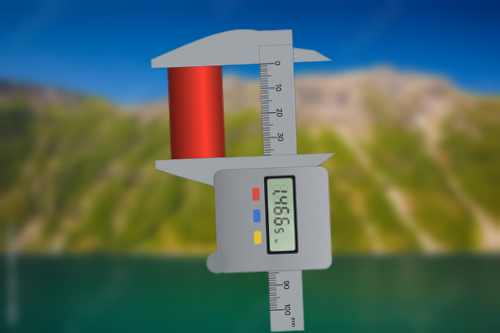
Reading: 1.4665 in
